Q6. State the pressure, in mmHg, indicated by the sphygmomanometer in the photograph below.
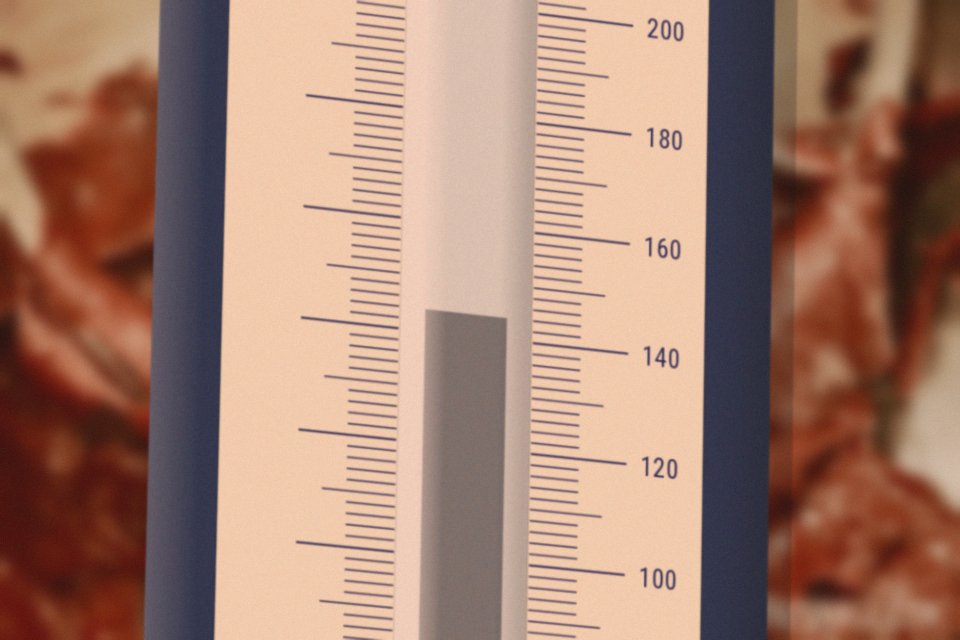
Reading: 144 mmHg
